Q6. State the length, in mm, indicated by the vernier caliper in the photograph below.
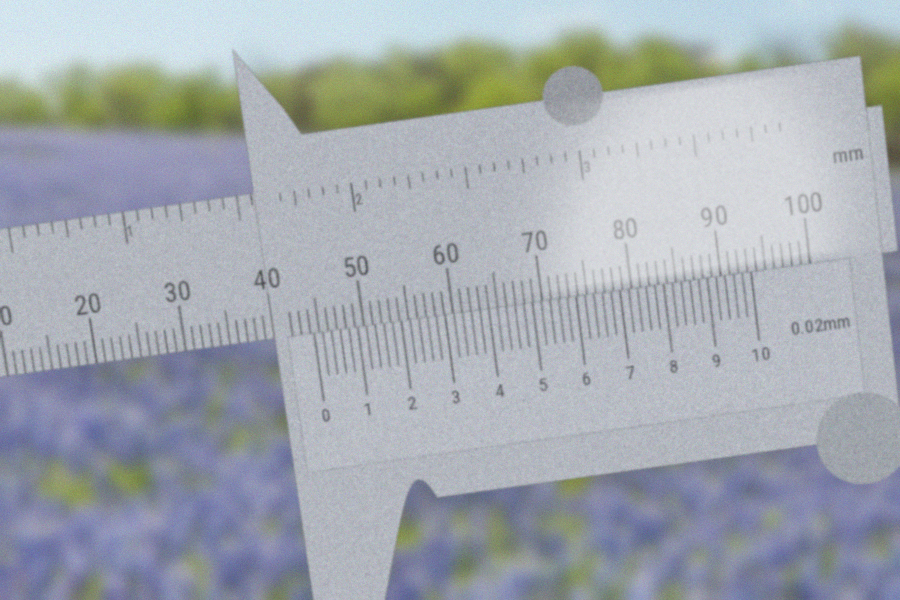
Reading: 44.4 mm
